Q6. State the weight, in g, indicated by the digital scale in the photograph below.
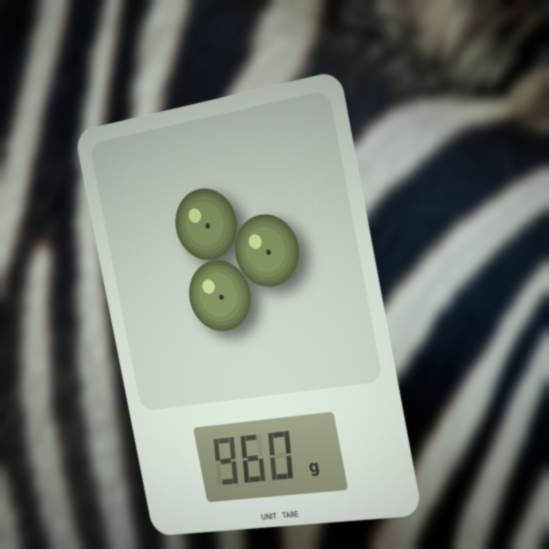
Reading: 960 g
